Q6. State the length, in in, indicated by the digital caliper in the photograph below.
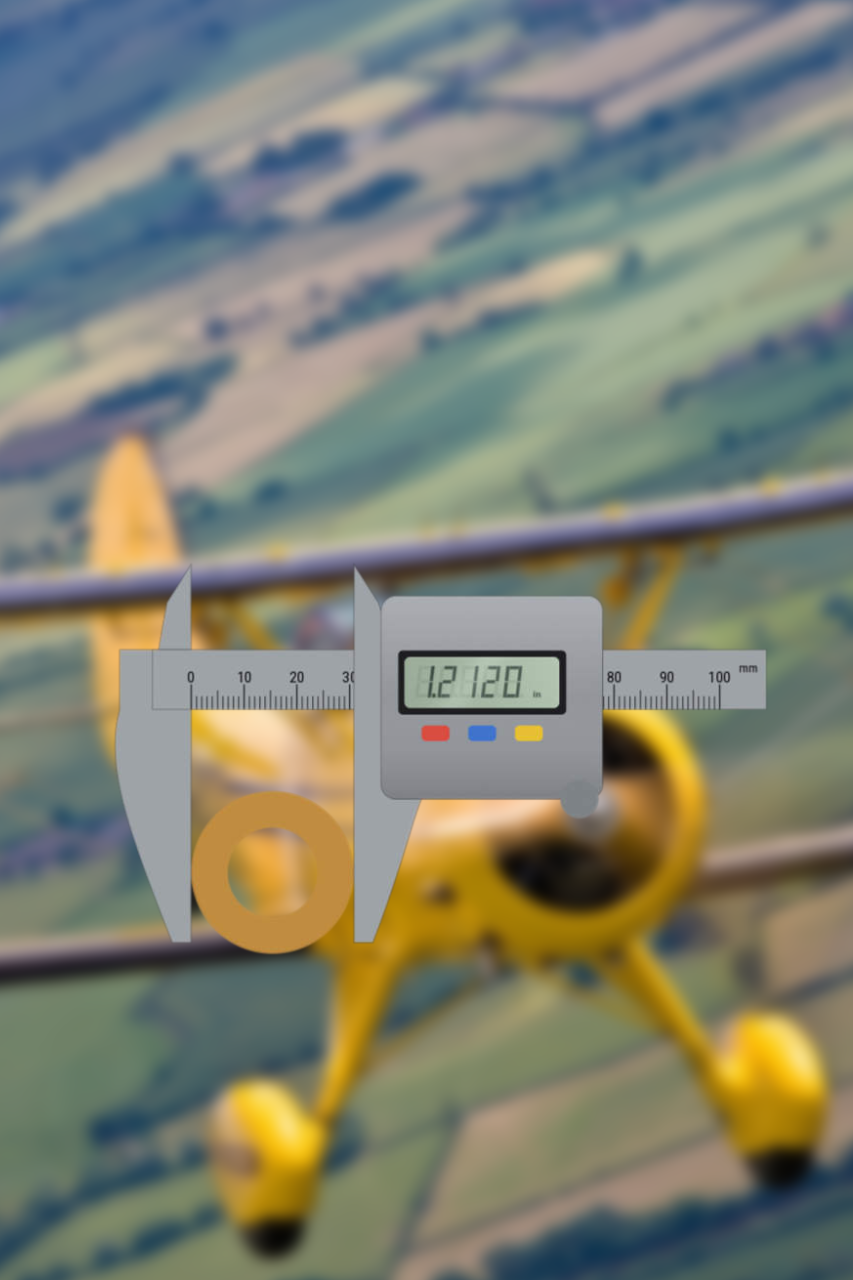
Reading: 1.2120 in
